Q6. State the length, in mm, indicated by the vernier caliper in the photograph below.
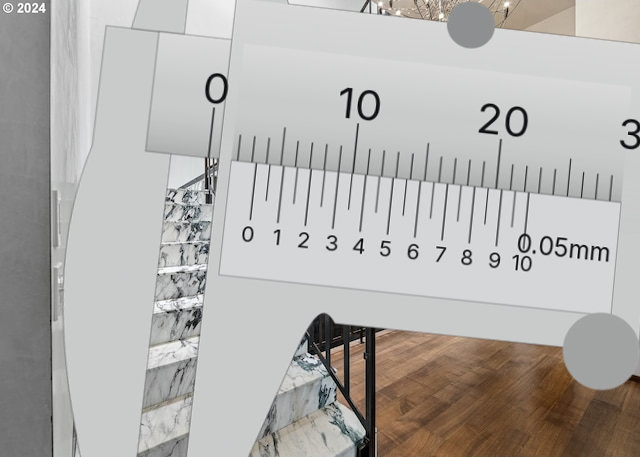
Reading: 3.3 mm
